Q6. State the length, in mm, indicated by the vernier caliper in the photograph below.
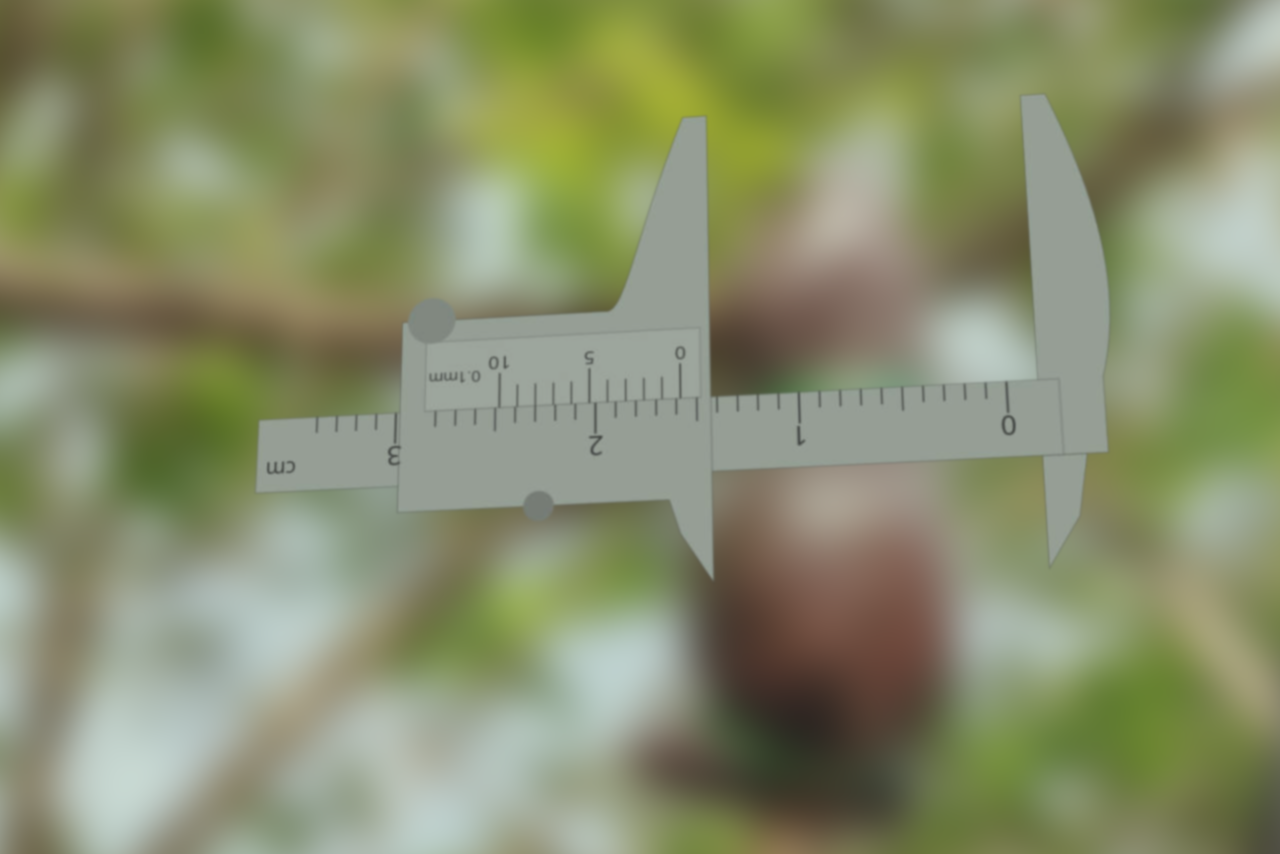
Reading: 15.8 mm
